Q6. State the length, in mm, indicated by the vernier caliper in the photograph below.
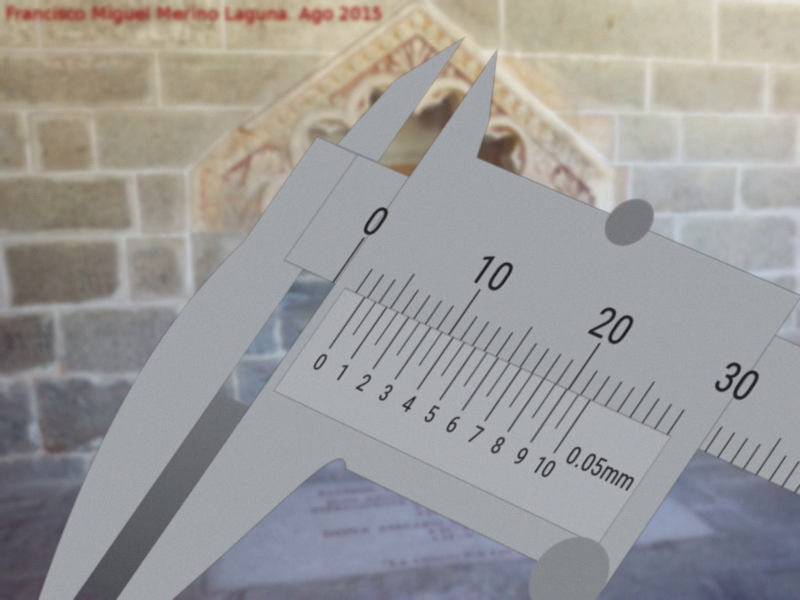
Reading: 2.8 mm
